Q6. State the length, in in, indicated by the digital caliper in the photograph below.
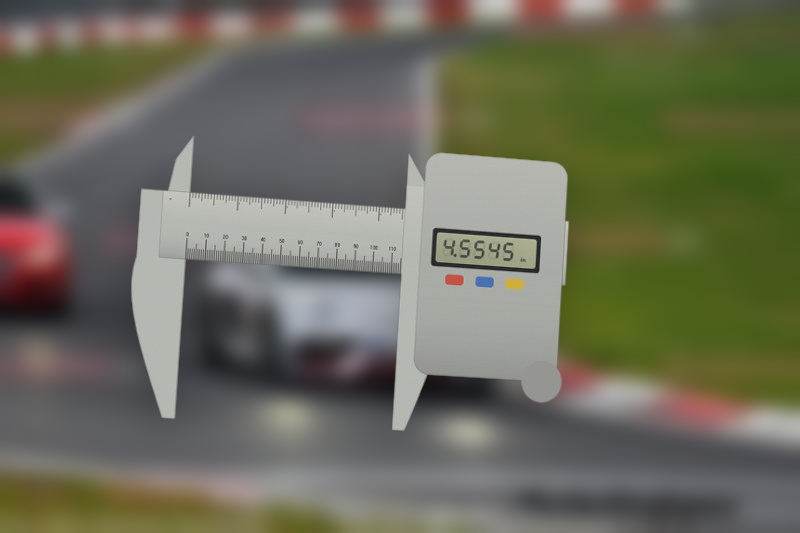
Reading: 4.5545 in
